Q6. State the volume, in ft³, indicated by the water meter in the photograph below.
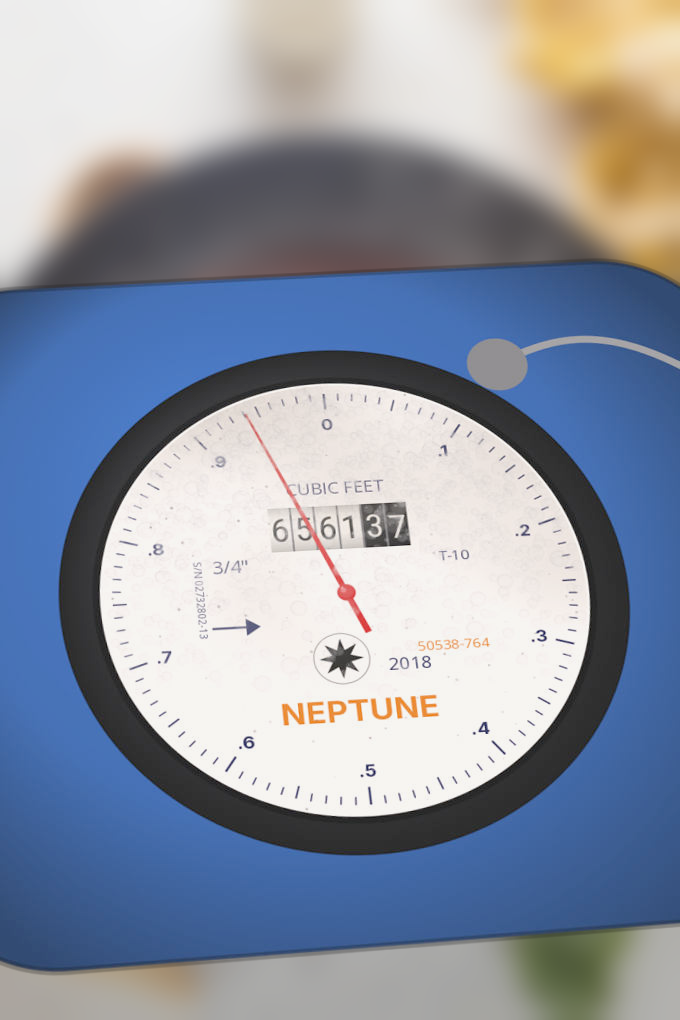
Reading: 656136.94 ft³
